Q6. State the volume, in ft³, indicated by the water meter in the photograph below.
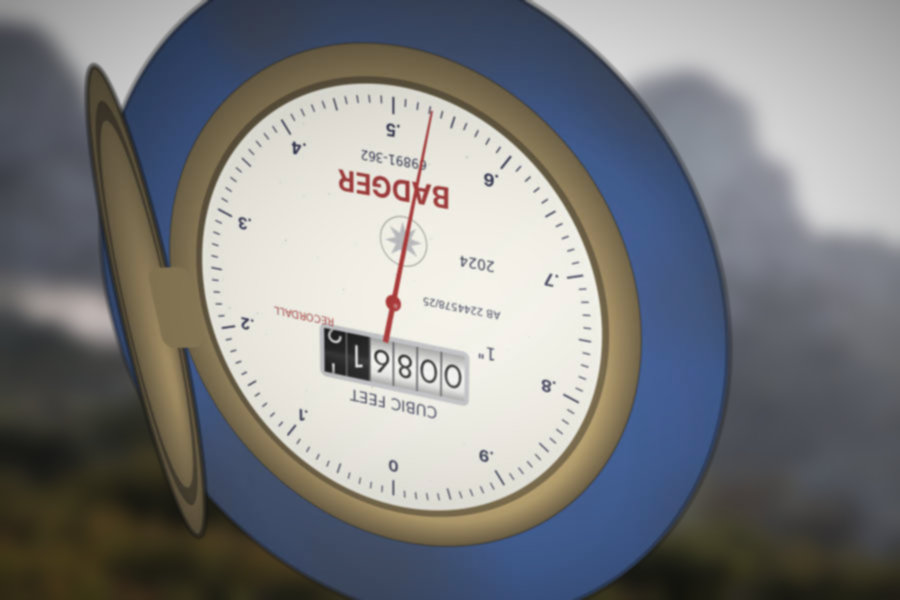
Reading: 8611.53 ft³
